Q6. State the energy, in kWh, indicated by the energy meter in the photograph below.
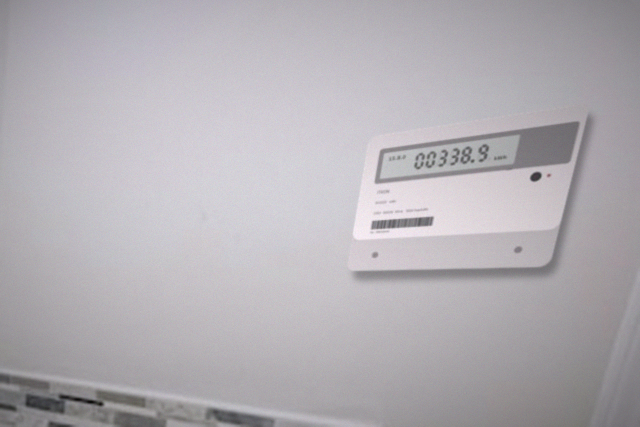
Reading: 338.9 kWh
